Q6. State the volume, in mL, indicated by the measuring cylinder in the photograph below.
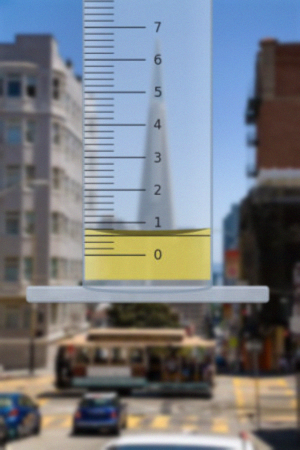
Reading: 0.6 mL
